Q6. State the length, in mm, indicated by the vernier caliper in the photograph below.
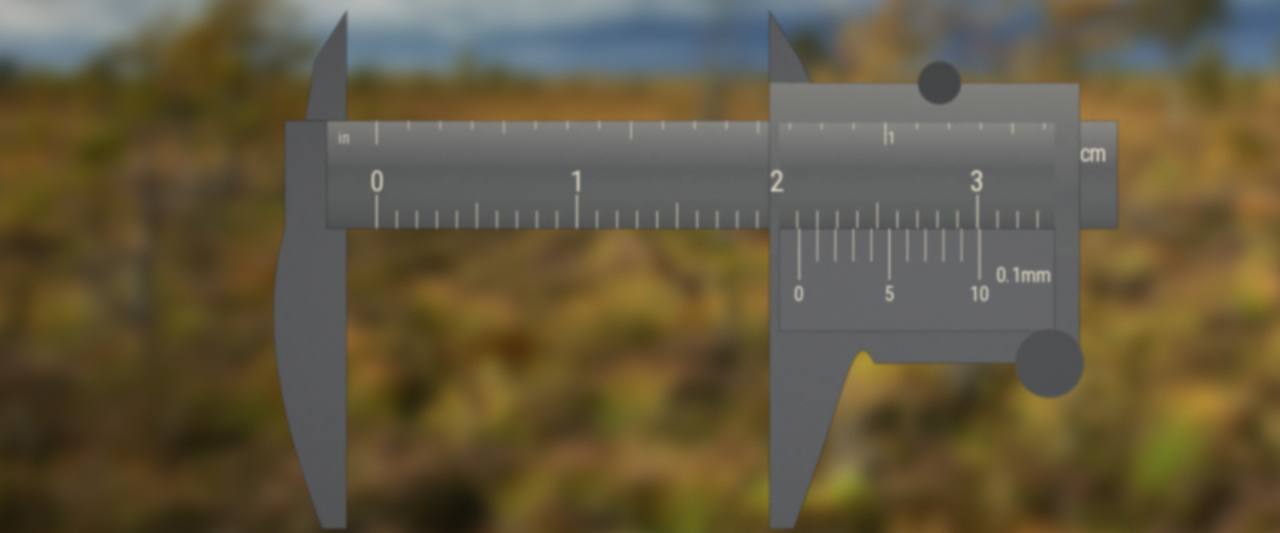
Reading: 21.1 mm
